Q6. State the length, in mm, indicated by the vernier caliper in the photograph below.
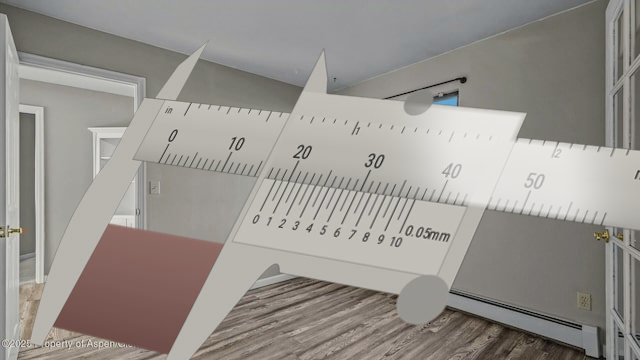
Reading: 18.2 mm
